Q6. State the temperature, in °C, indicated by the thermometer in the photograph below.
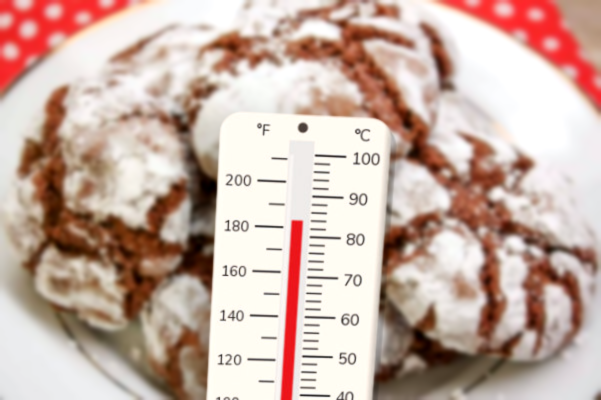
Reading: 84 °C
